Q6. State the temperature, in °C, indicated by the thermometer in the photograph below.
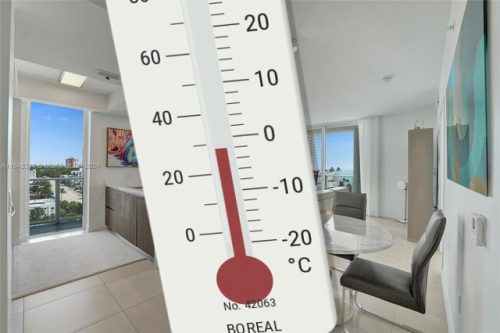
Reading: -2 °C
